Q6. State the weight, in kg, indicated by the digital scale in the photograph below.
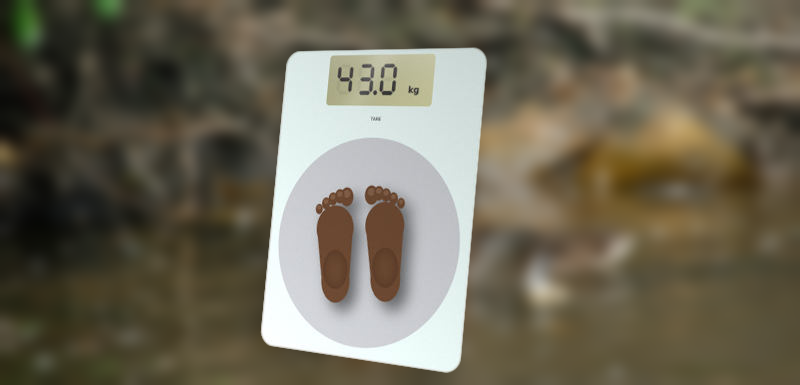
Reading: 43.0 kg
